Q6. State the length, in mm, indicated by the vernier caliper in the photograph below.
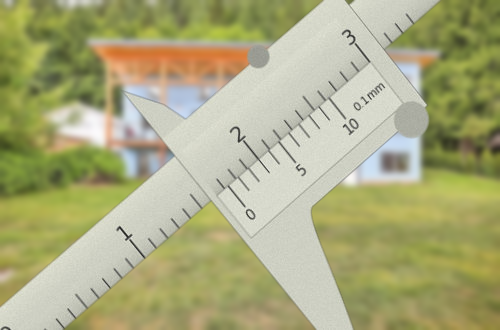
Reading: 17.3 mm
